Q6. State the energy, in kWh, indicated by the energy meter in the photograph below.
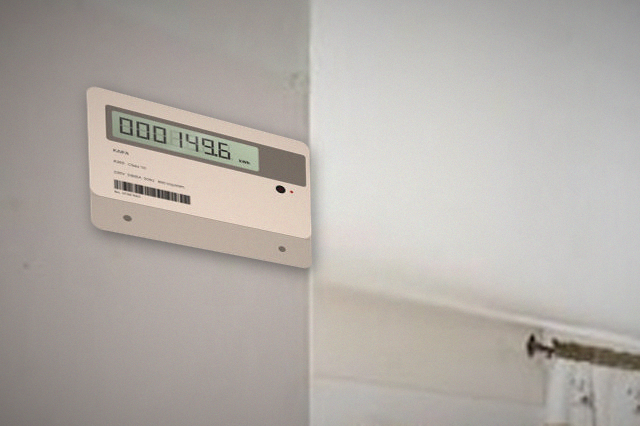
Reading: 149.6 kWh
